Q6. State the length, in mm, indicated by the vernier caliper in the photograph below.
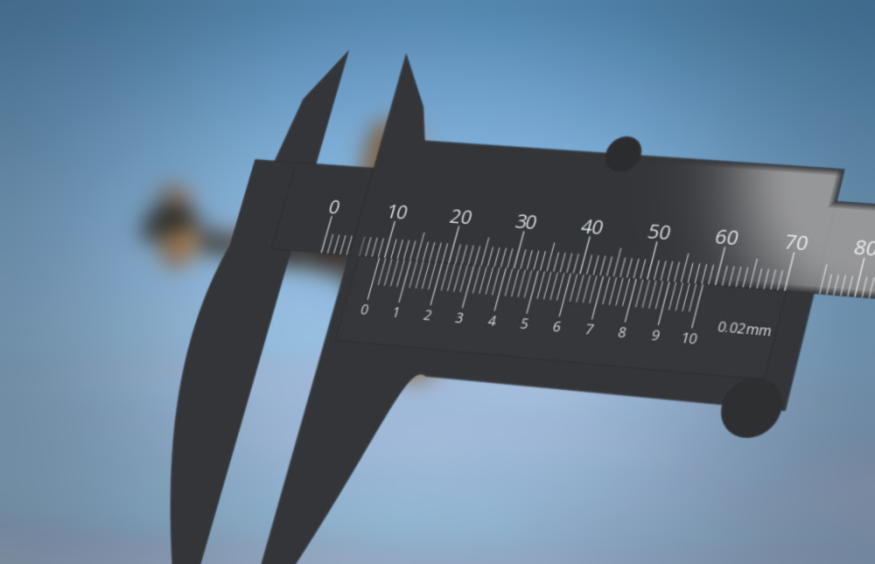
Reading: 9.2 mm
